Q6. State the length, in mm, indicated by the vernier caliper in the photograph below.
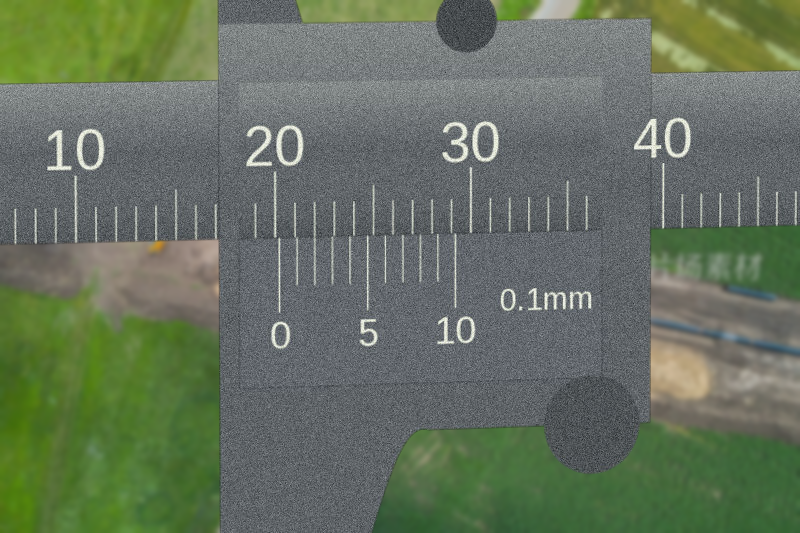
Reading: 20.2 mm
